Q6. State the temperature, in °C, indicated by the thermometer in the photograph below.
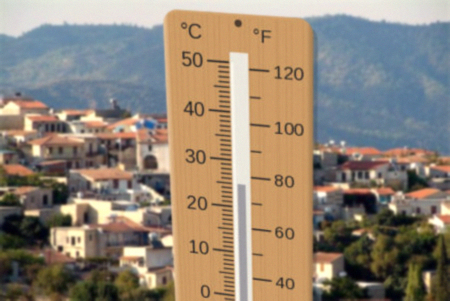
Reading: 25 °C
